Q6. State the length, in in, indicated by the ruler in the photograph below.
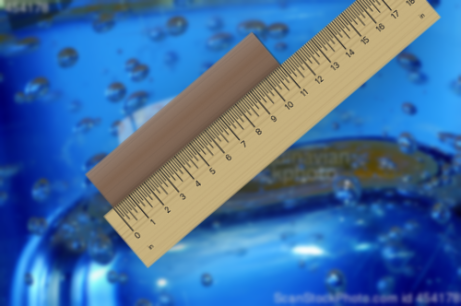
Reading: 11 in
